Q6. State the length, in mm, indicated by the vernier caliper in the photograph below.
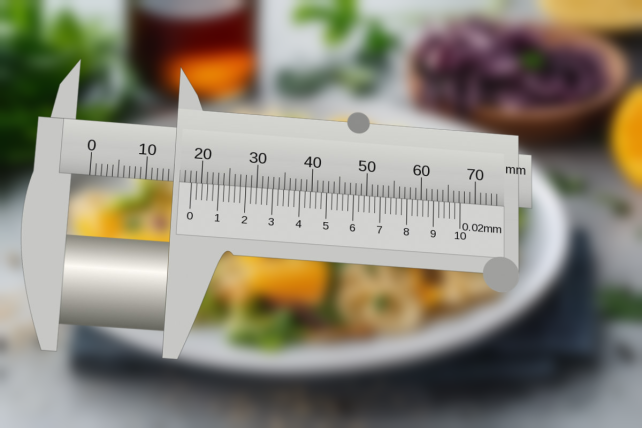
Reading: 18.2 mm
